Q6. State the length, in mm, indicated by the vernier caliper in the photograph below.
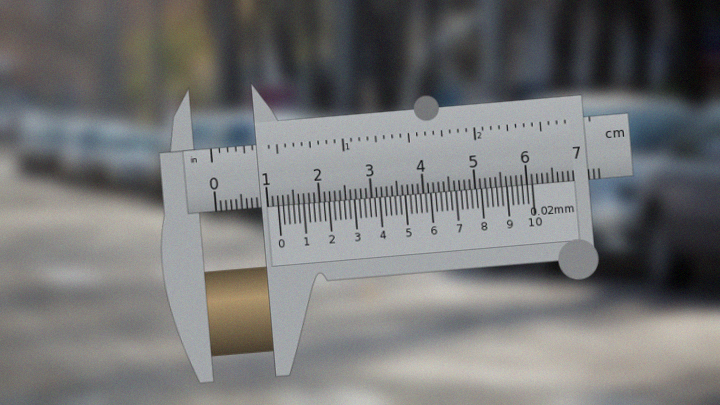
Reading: 12.0 mm
